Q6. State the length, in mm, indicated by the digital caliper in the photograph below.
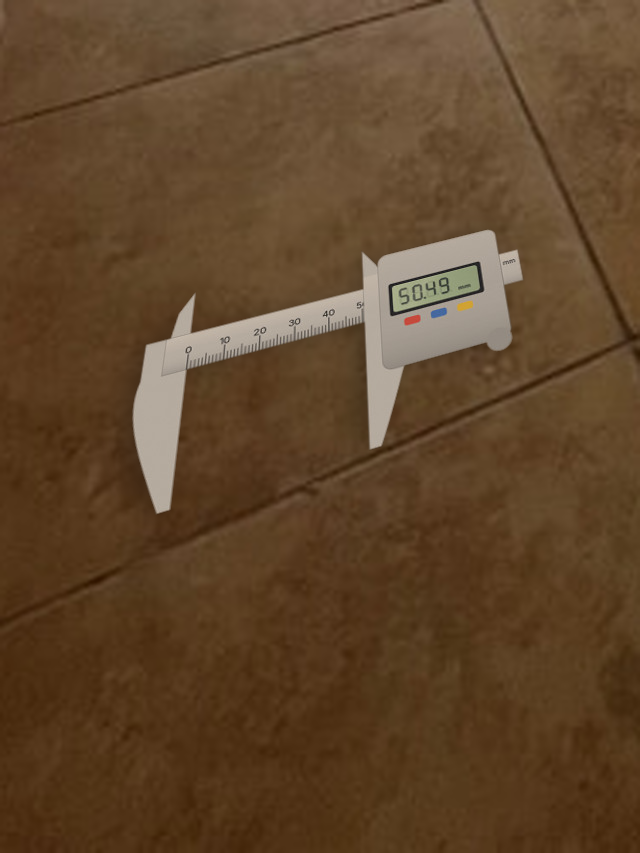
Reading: 50.49 mm
